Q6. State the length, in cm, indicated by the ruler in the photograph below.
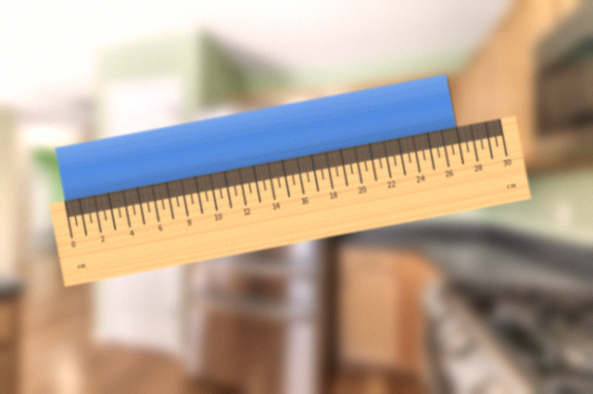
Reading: 27 cm
